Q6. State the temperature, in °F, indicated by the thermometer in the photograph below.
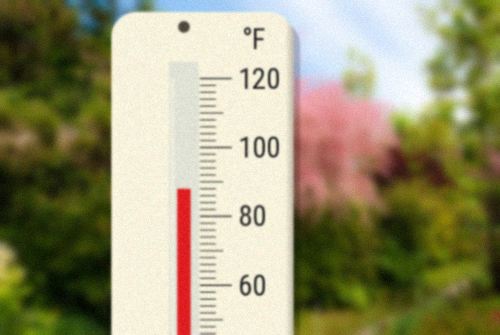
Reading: 88 °F
